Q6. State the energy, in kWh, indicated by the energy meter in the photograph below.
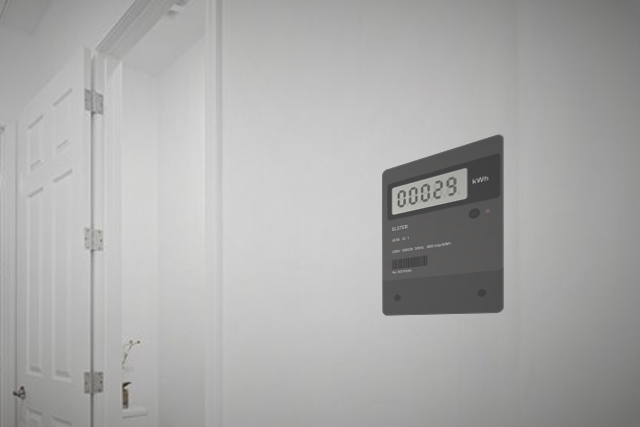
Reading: 29 kWh
